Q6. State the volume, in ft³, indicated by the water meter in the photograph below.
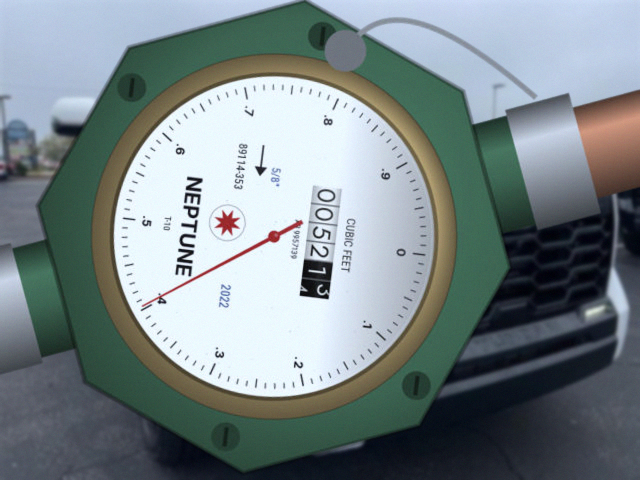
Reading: 5213.40 ft³
